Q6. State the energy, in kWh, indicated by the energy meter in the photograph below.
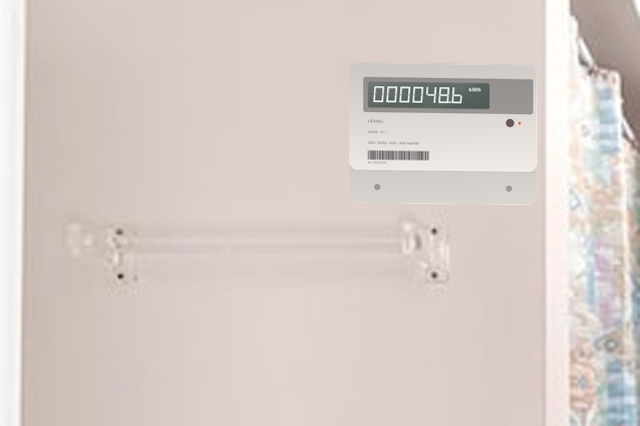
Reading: 48.6 kWh
